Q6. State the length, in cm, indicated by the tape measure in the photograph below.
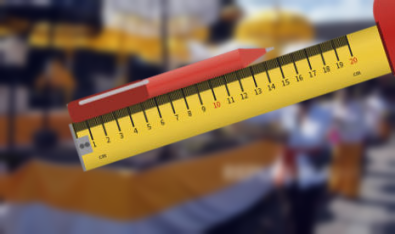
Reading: 15 cm
